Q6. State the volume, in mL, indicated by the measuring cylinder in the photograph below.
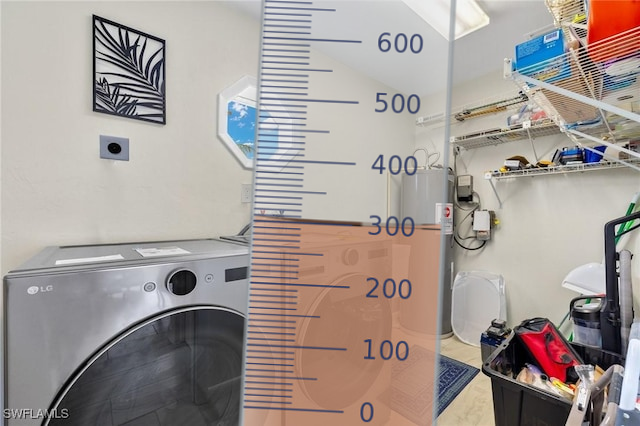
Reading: 300 mL
